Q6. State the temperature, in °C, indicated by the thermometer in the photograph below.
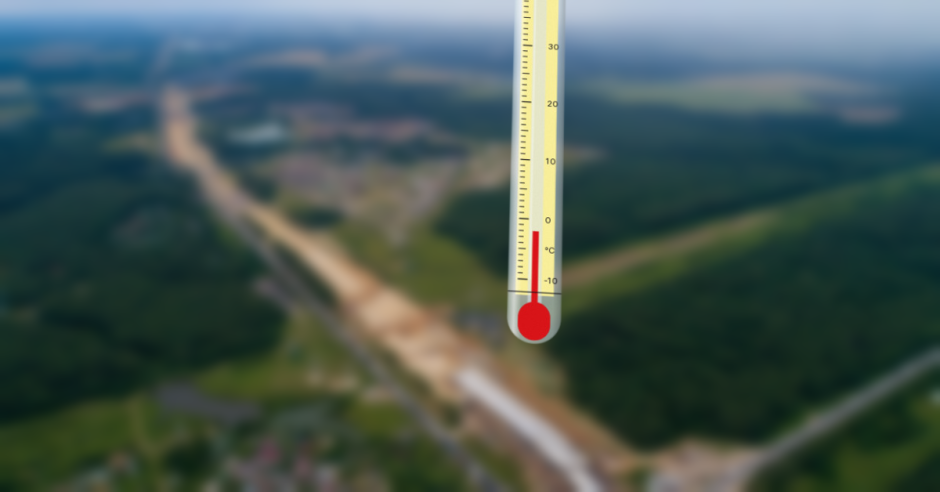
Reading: -2 °C
